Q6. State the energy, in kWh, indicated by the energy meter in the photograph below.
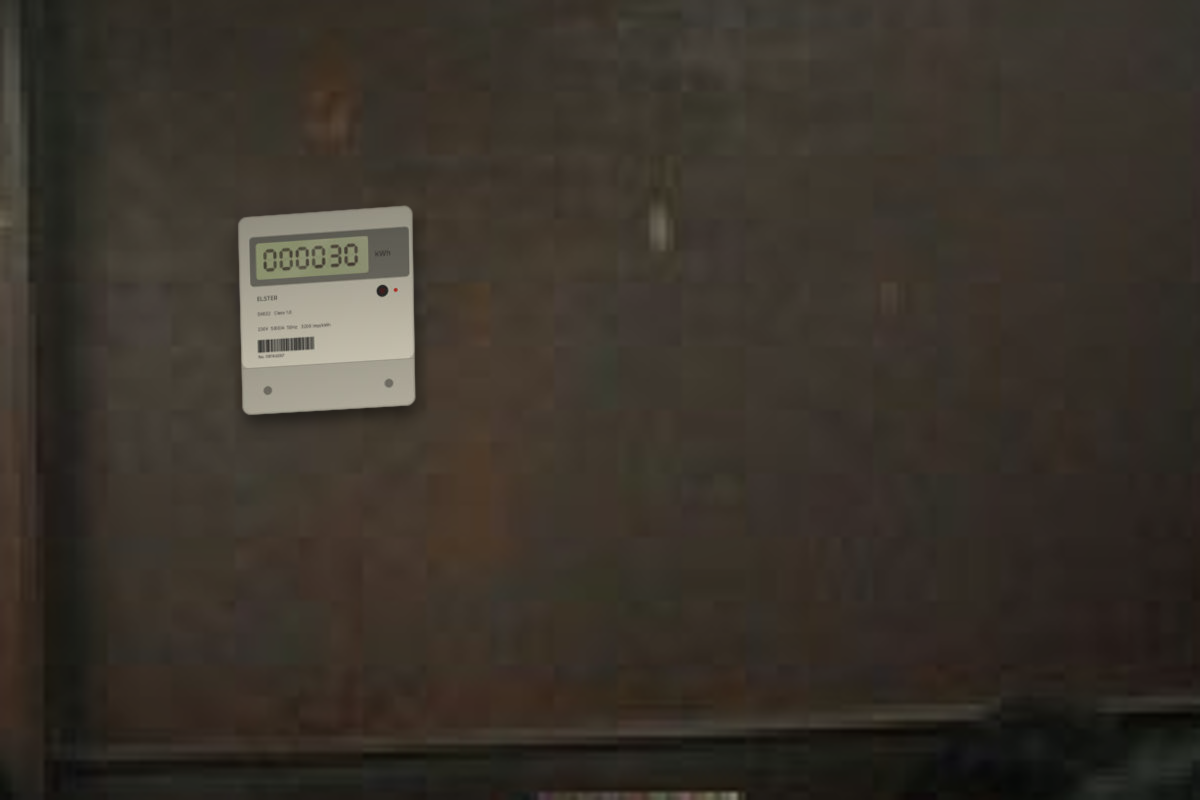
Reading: 30 kWh
